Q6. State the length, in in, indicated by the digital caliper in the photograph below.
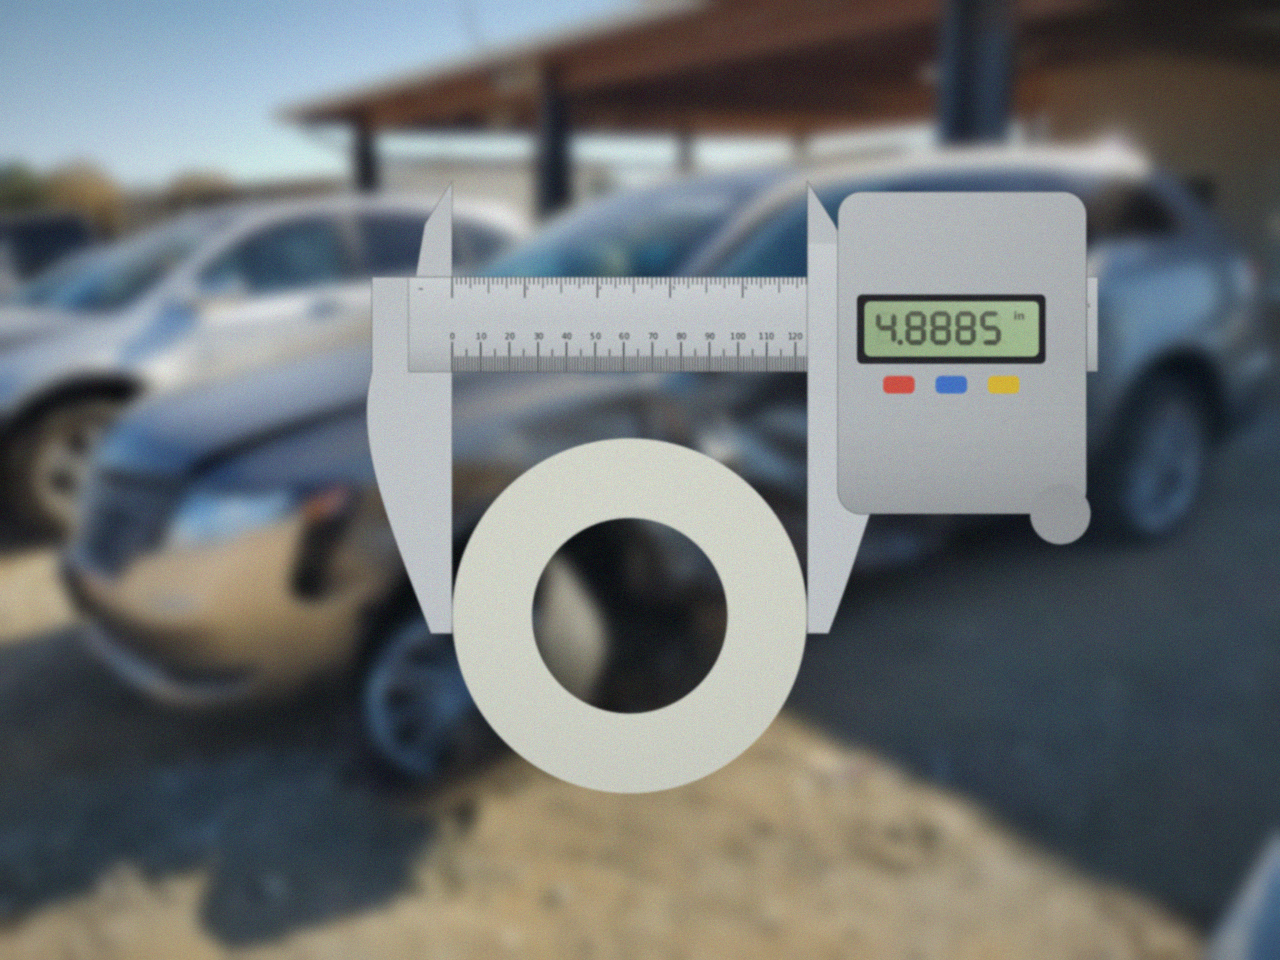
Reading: 4.8885 in
